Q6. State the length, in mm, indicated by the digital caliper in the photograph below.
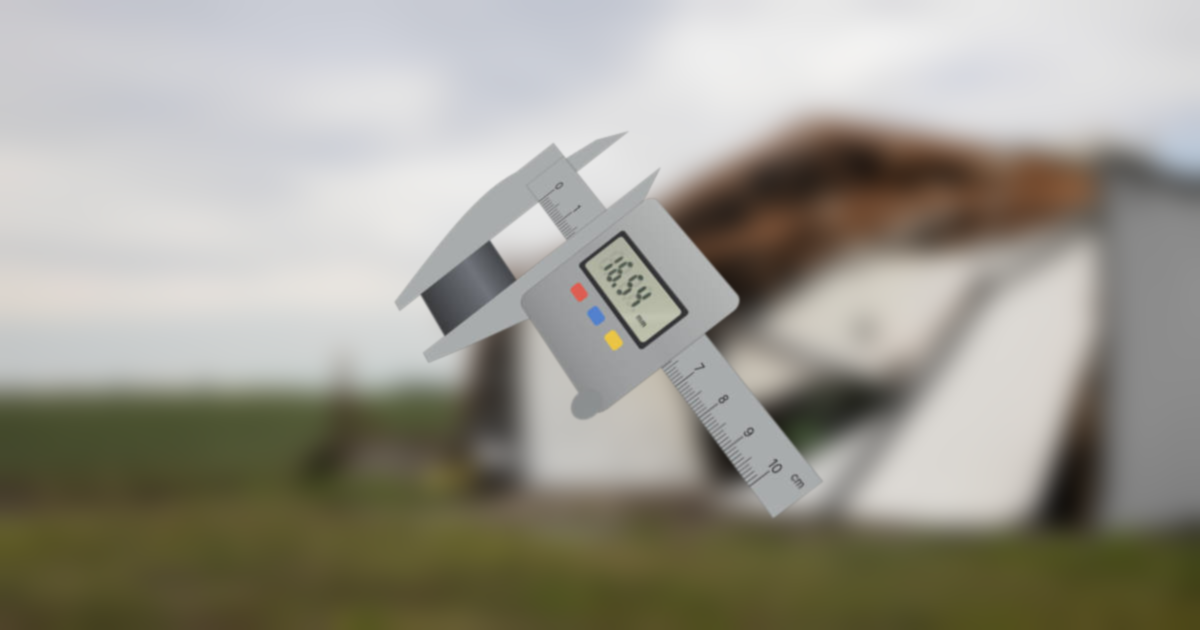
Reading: 16.54 mm
